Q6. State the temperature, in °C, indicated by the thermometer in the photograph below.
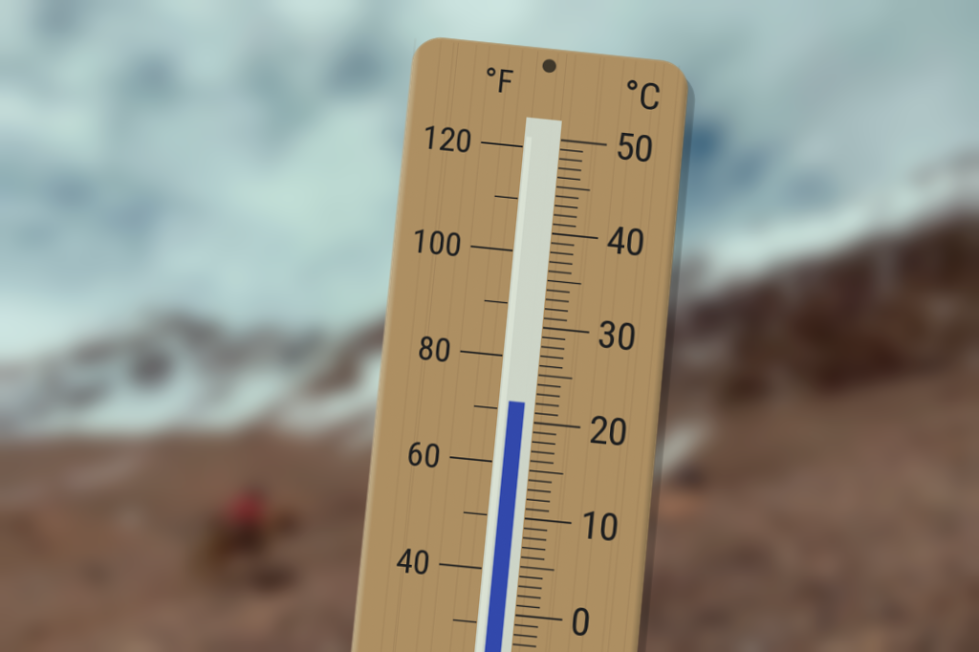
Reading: 22 °C
